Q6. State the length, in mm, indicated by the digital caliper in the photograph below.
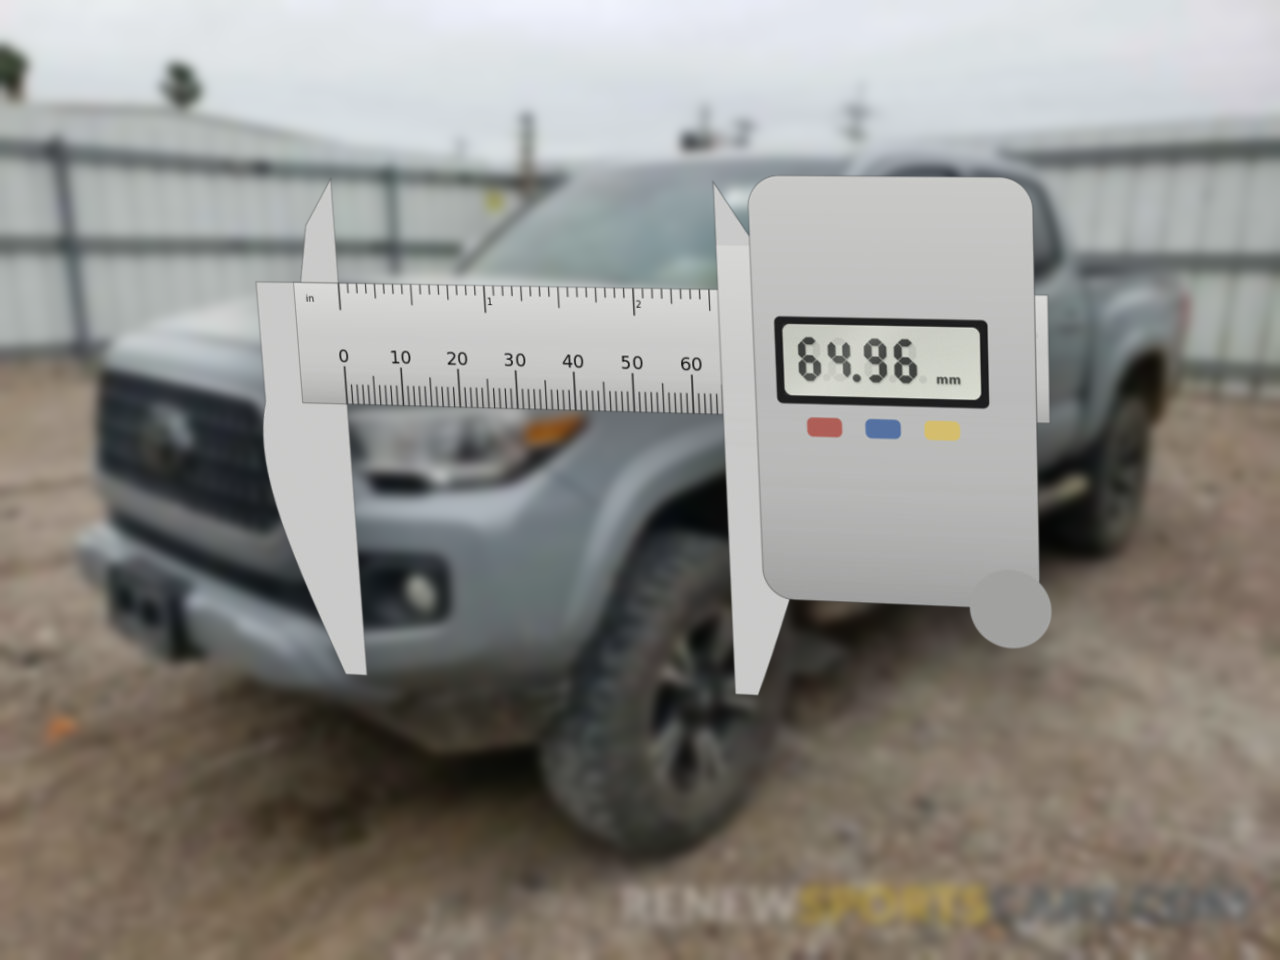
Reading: 64.96 mm
